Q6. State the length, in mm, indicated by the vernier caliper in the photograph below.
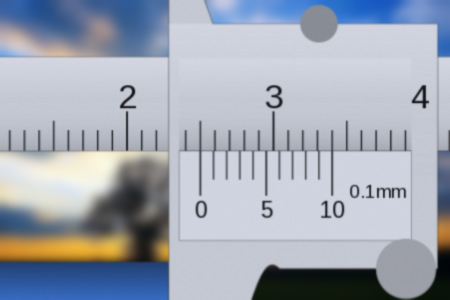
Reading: 25.0 mm
